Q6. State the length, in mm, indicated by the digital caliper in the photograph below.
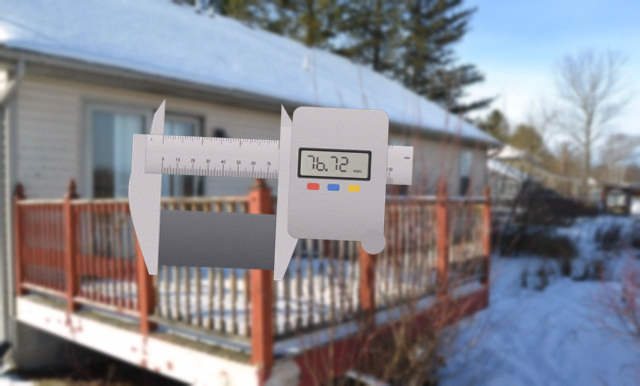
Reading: 76.72 mm
